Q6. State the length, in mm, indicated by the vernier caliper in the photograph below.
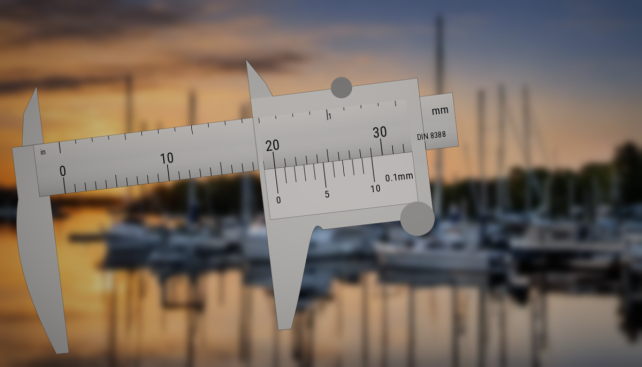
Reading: 20.0 mm
